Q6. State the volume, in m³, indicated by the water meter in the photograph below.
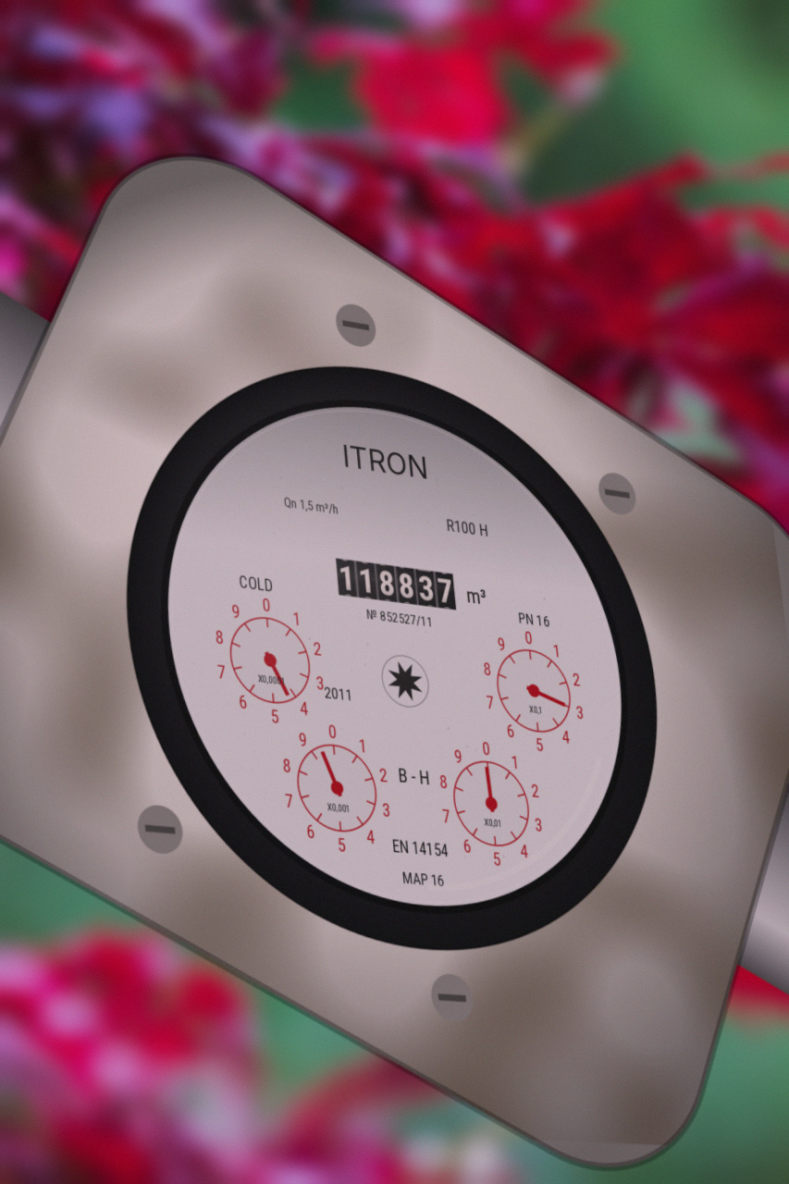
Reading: 118837.2994 m³
